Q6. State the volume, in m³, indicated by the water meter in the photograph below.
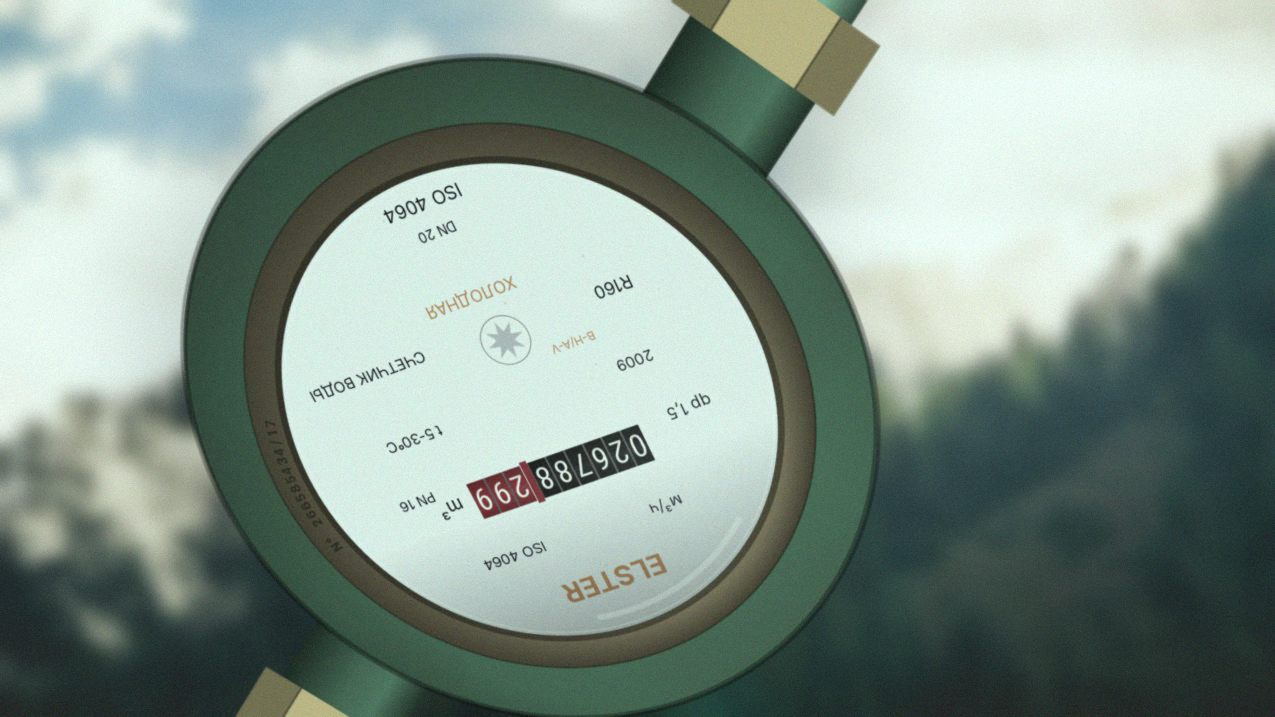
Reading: 26788.299 m³
